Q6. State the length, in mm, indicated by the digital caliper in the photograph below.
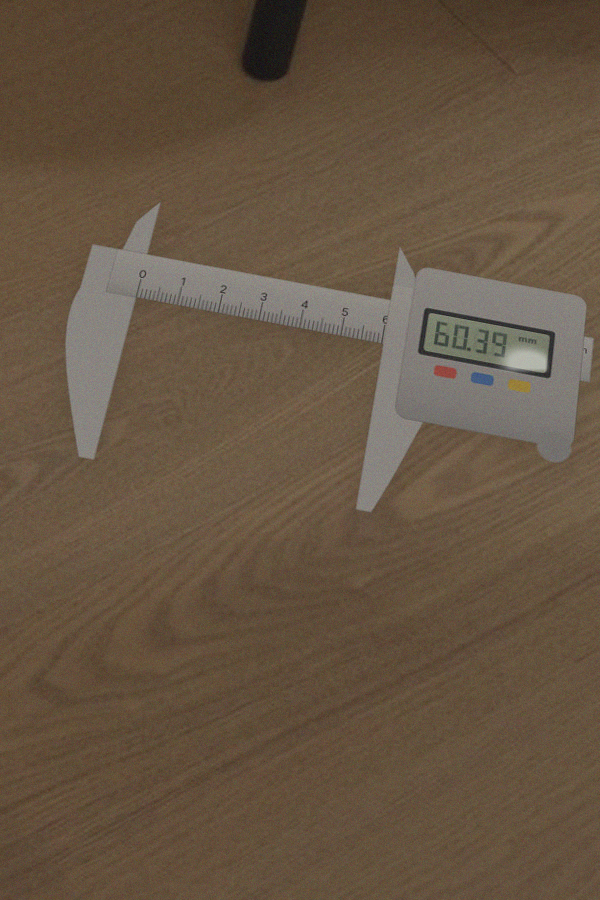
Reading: 60.39 mm
